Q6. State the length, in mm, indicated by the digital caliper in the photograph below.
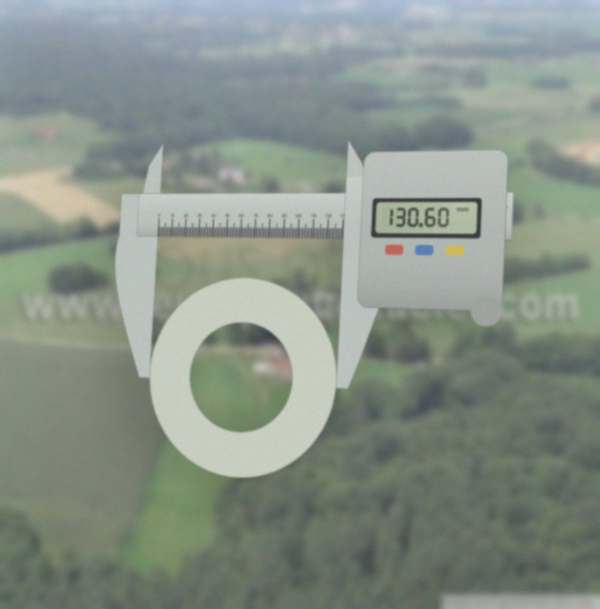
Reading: 130.60 mm
